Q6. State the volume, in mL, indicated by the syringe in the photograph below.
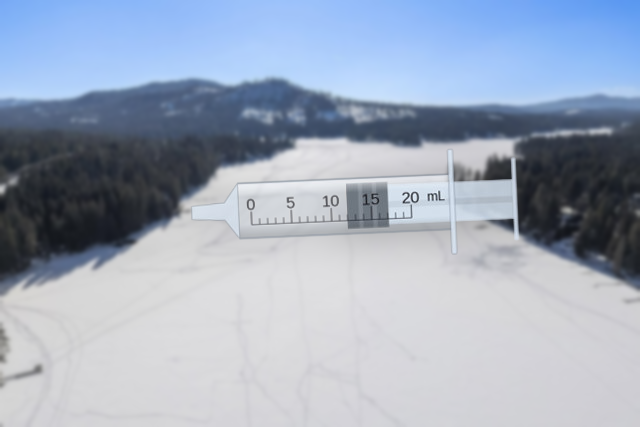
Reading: 12 mL
